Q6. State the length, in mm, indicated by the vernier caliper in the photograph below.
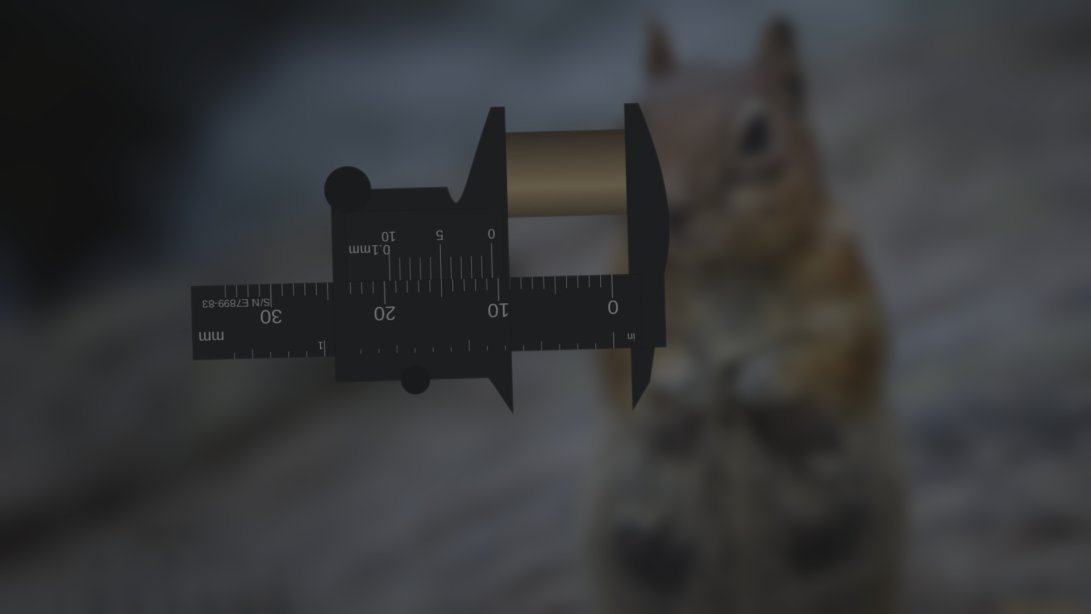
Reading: 10.5 mm
